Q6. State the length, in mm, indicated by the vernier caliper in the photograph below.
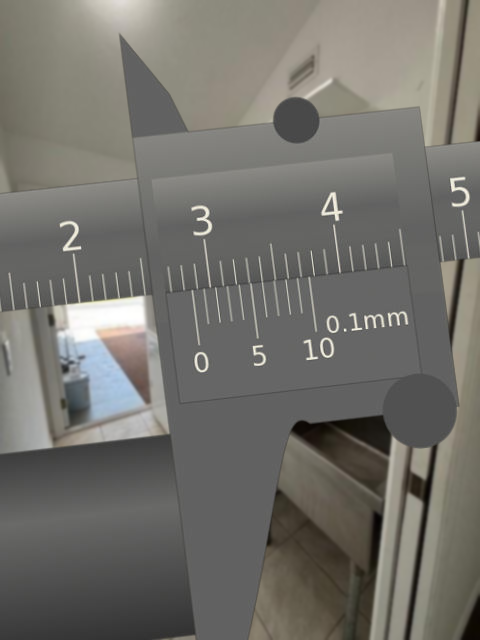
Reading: 28.6 mm
